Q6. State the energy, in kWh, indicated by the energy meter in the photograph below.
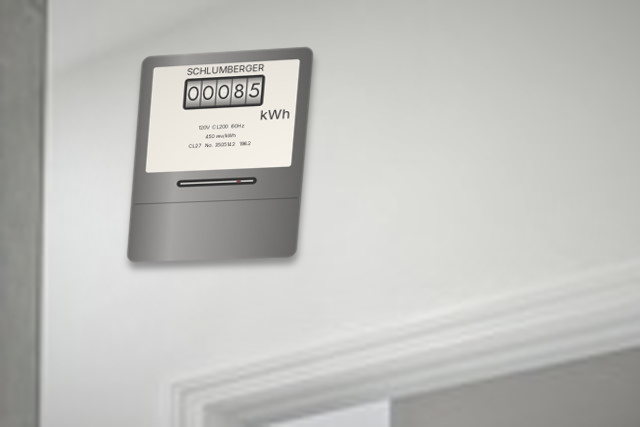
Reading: 85 kWh
